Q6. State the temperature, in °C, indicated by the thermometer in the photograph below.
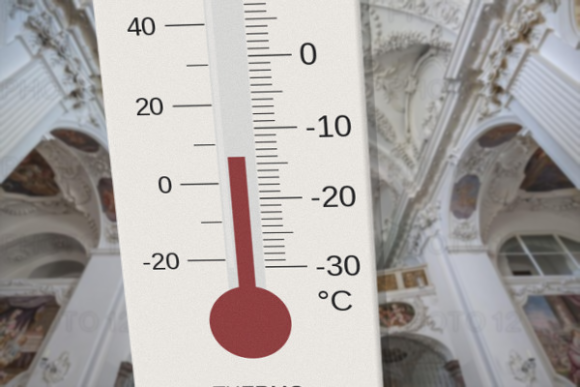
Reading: -14 °C
